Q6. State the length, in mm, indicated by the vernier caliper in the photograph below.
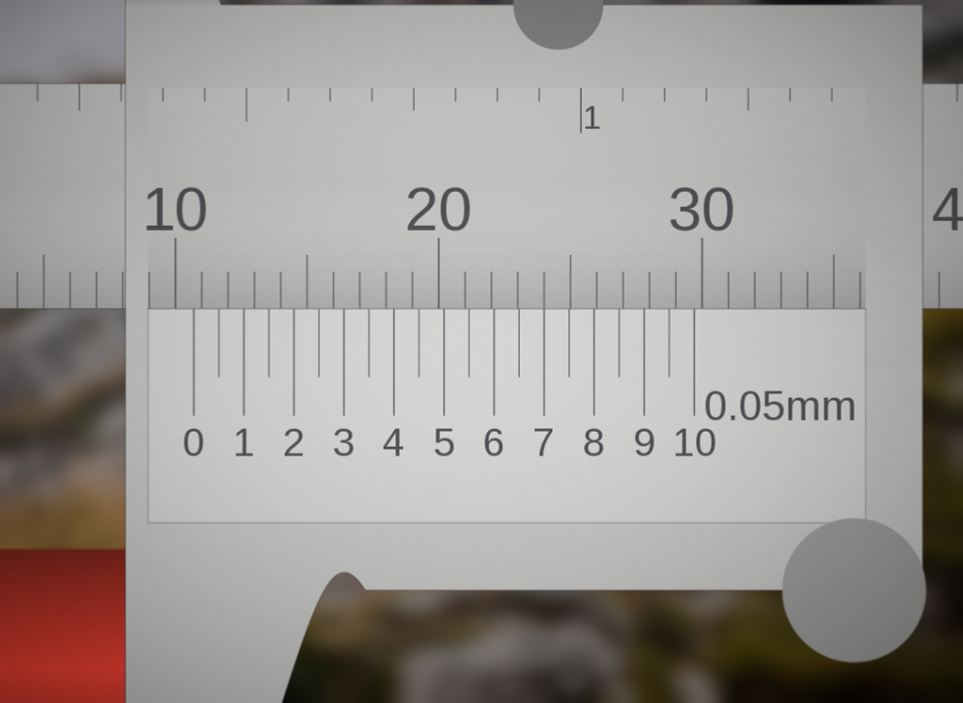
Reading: 10.70 mm
